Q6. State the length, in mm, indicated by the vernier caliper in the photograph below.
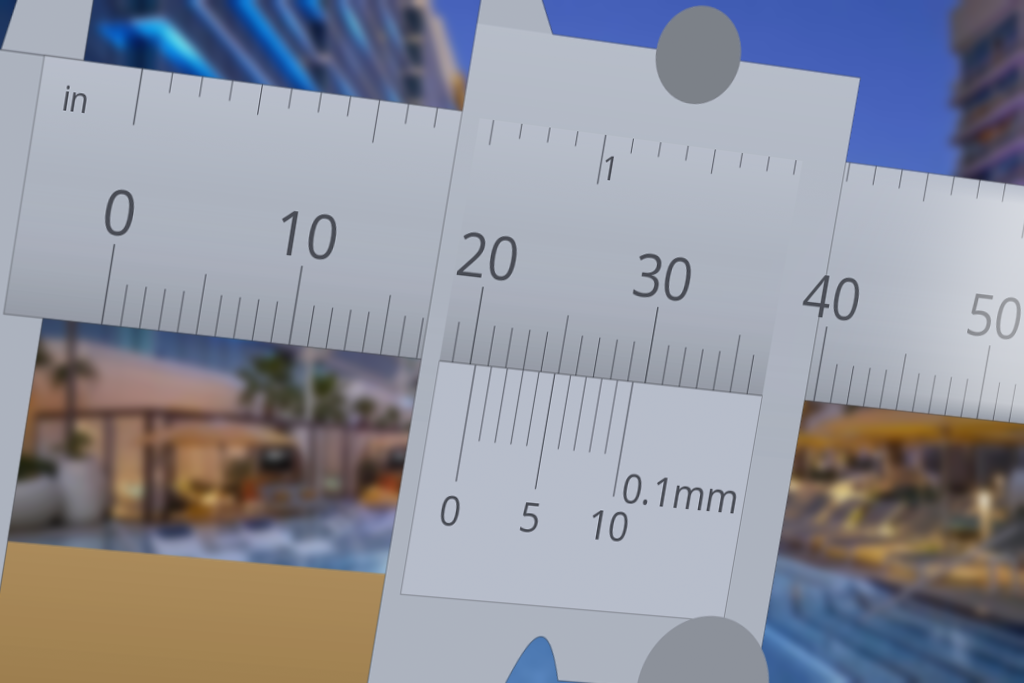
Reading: 20.3 mm
